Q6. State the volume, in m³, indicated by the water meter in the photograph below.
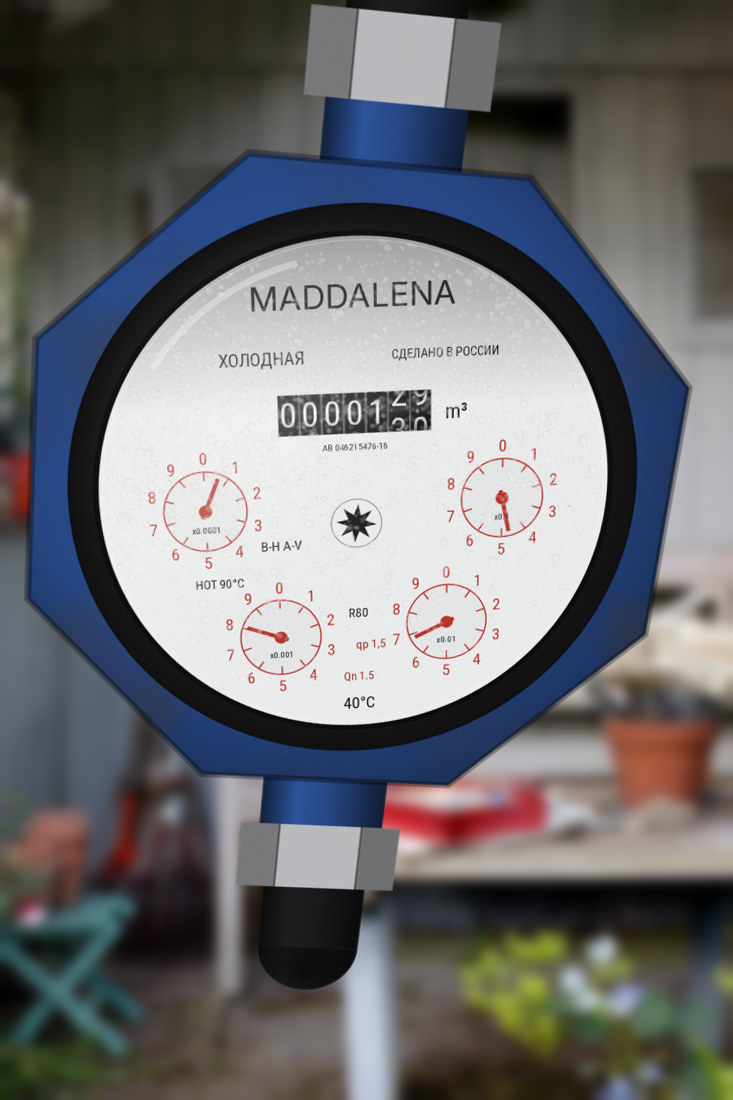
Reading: 129.4680 m³
